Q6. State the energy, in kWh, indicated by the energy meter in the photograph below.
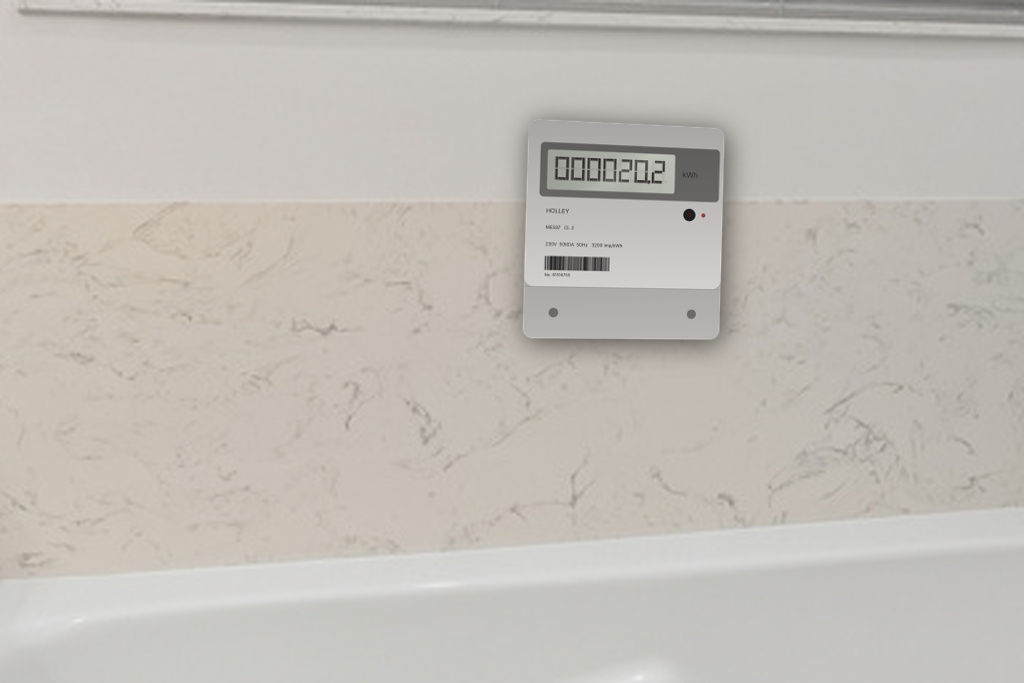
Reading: 20.2 kWh
